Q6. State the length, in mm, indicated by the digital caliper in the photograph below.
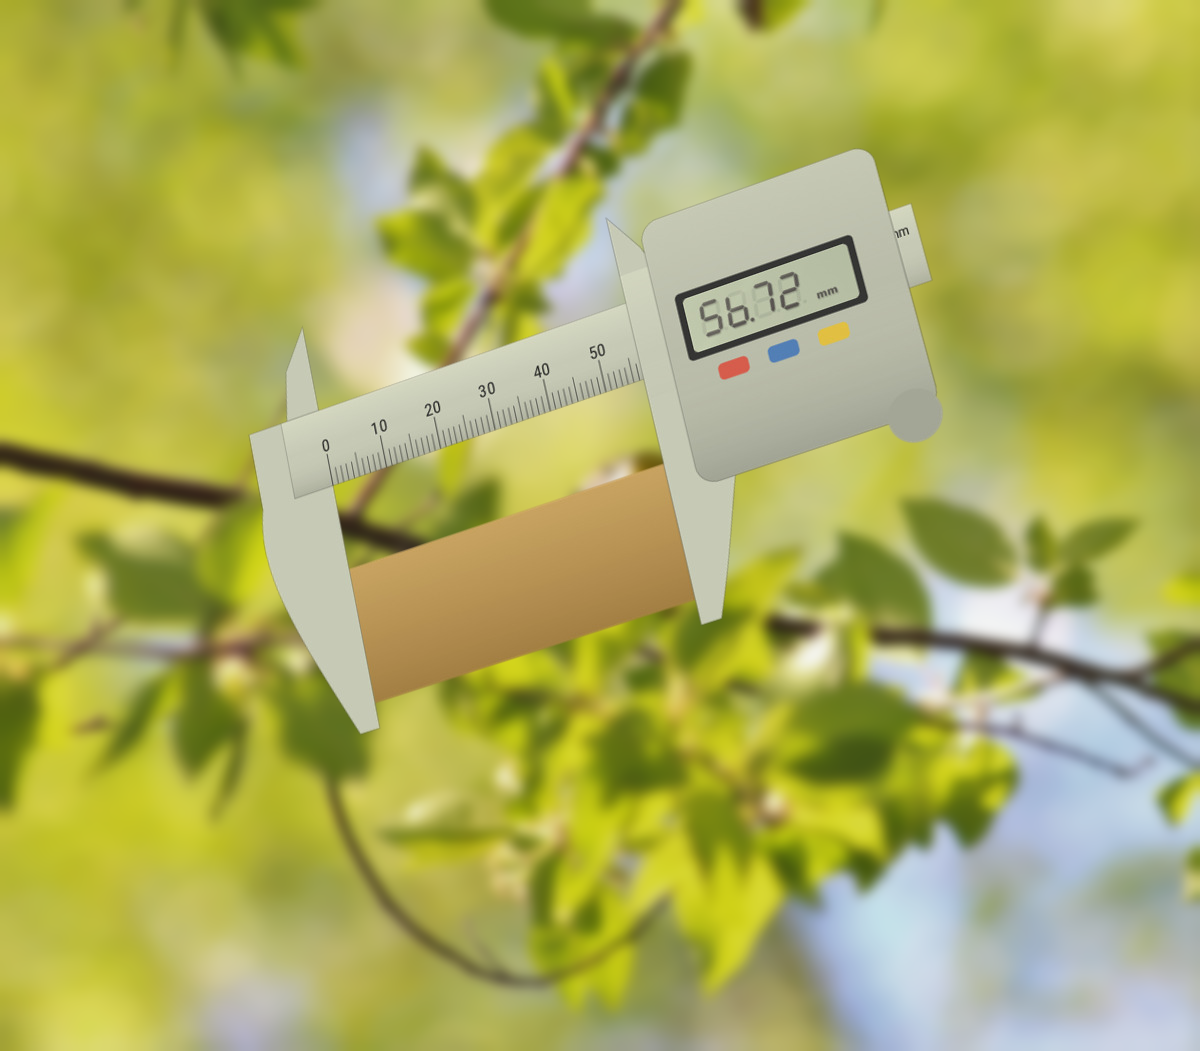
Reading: 56.72 mm
